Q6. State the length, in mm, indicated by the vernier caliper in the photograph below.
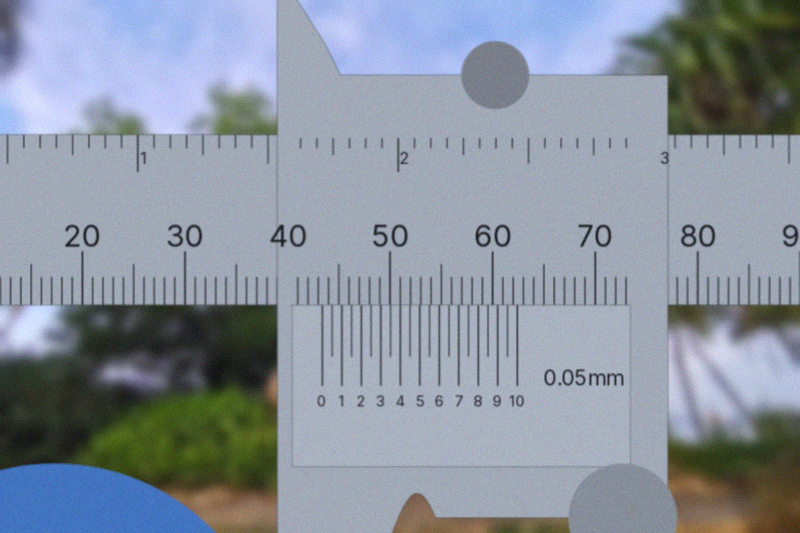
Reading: 43.4 mm
